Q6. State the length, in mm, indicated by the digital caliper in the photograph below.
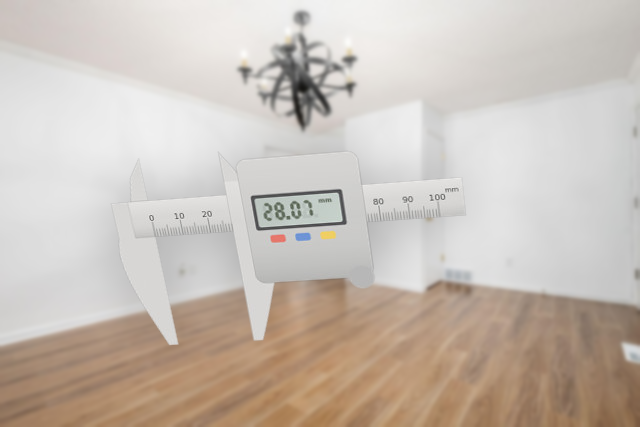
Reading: 28.07 mm
